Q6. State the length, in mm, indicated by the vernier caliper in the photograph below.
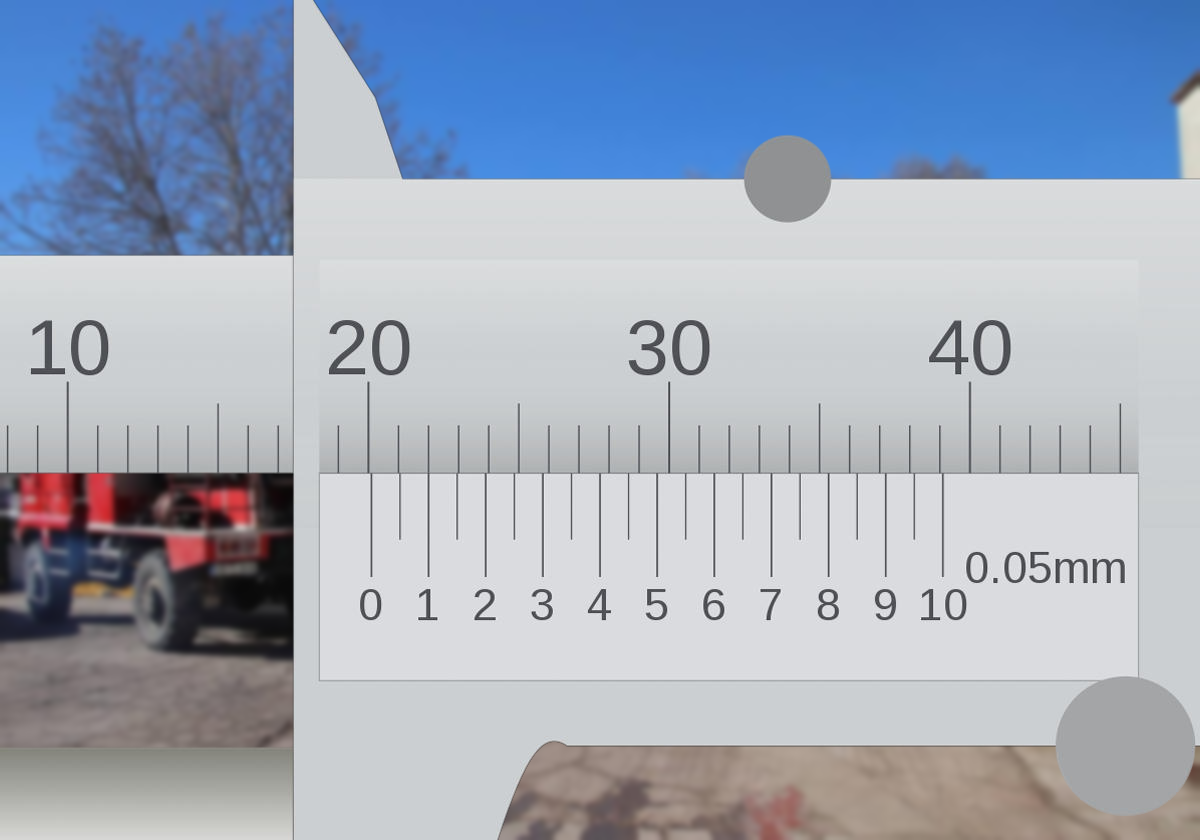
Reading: 20.10 mm
